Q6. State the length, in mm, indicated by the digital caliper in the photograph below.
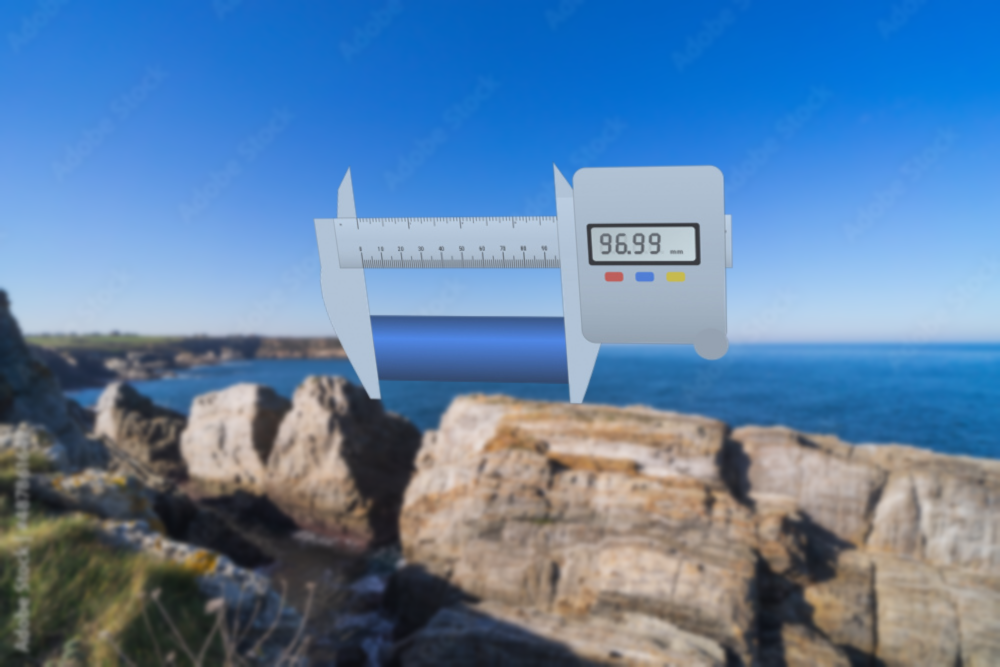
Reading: 96.99 mm
